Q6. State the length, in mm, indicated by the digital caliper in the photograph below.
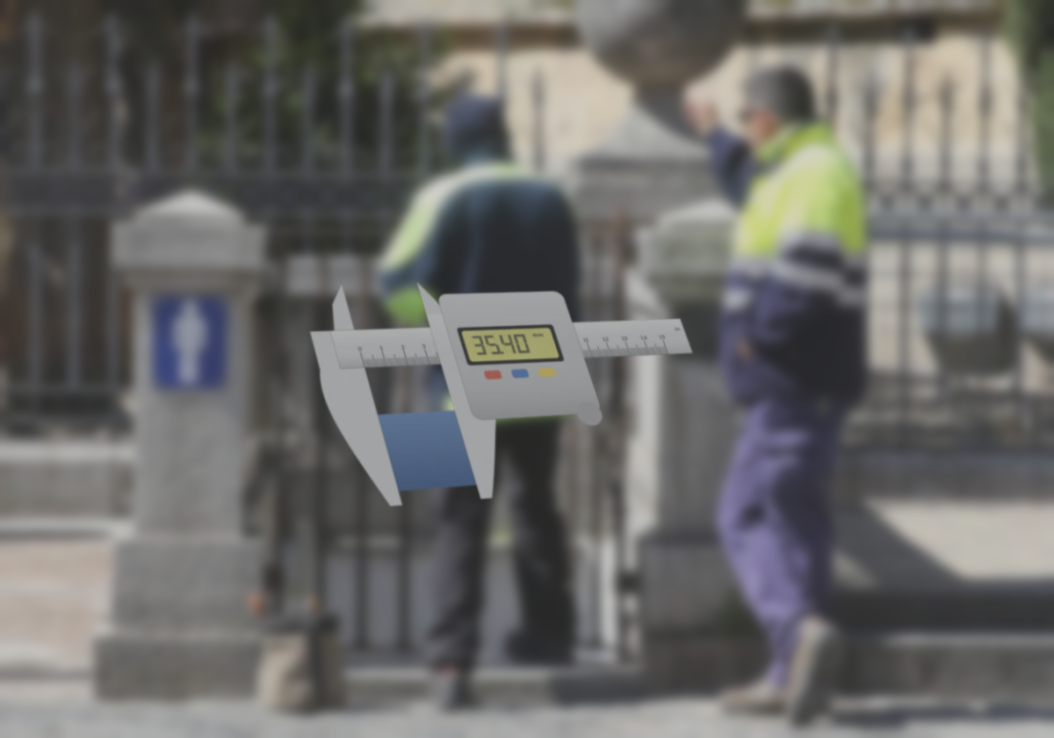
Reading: 35.40 mm
